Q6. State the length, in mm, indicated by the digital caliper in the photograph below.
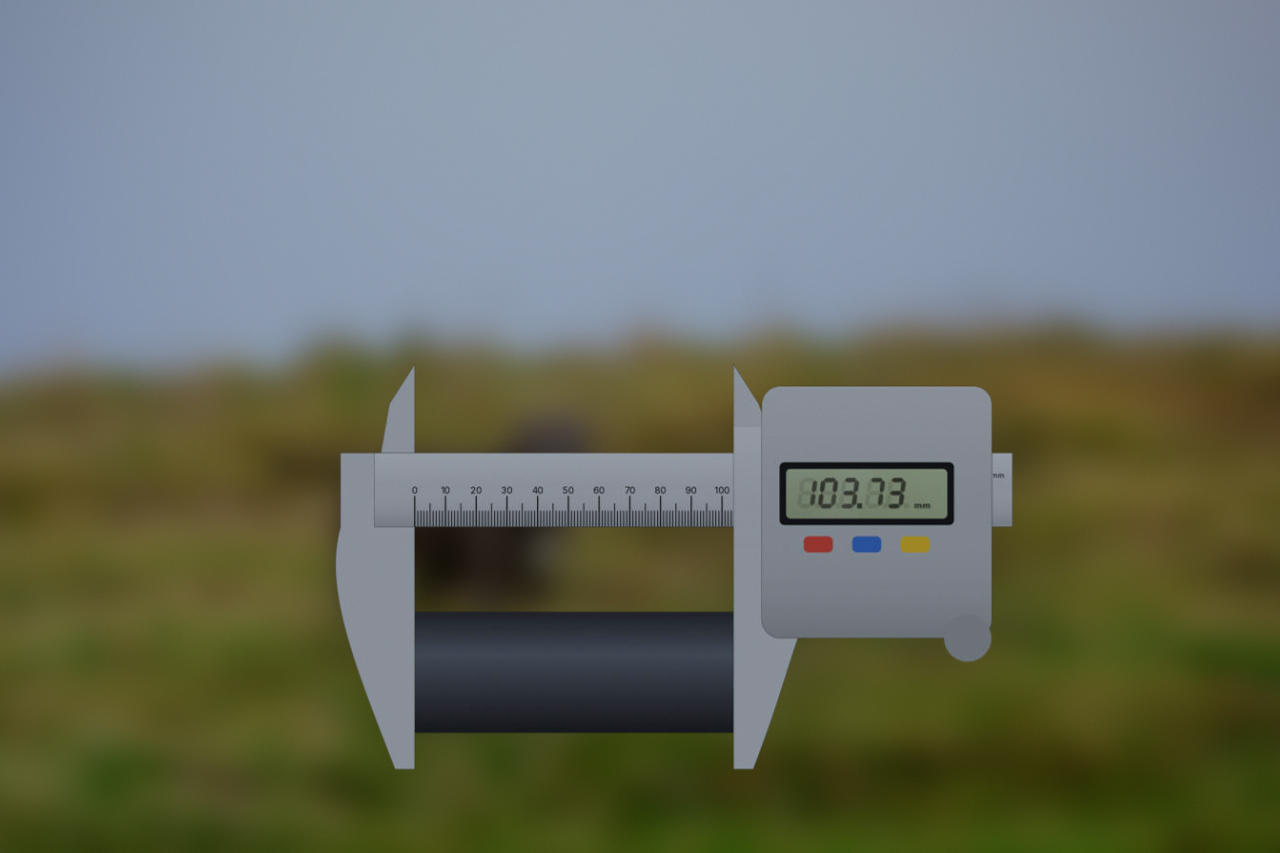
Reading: 103.73 mm
